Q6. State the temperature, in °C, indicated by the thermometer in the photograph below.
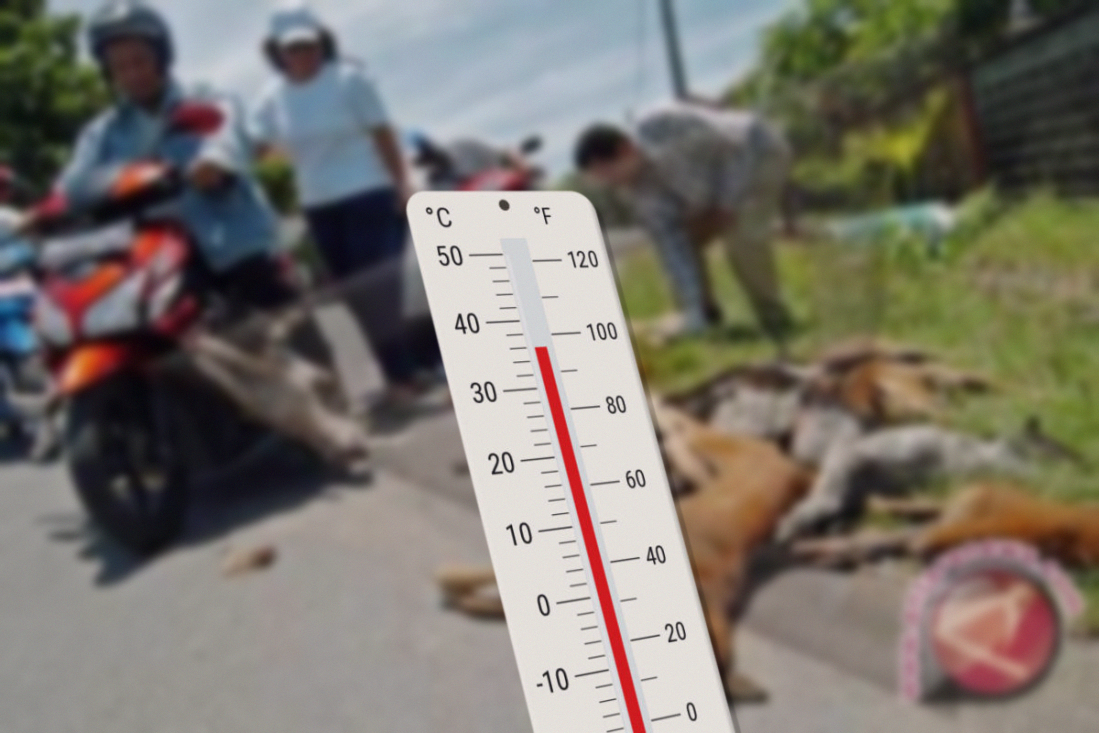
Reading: 36 °C
